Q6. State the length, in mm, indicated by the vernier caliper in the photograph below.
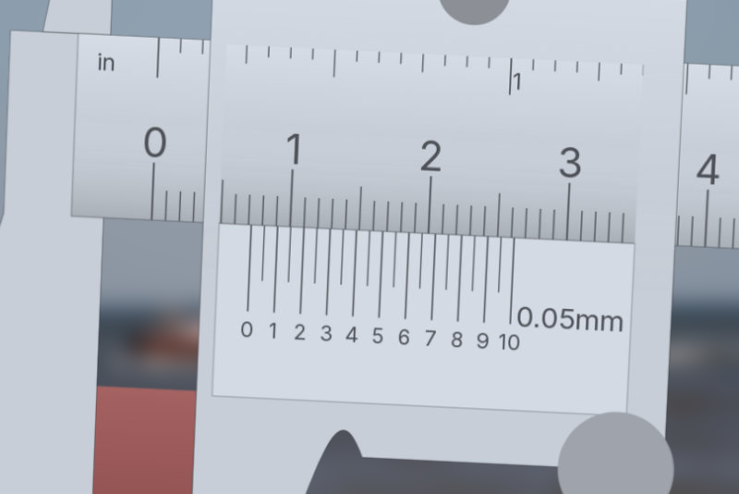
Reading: 7.2 mm
